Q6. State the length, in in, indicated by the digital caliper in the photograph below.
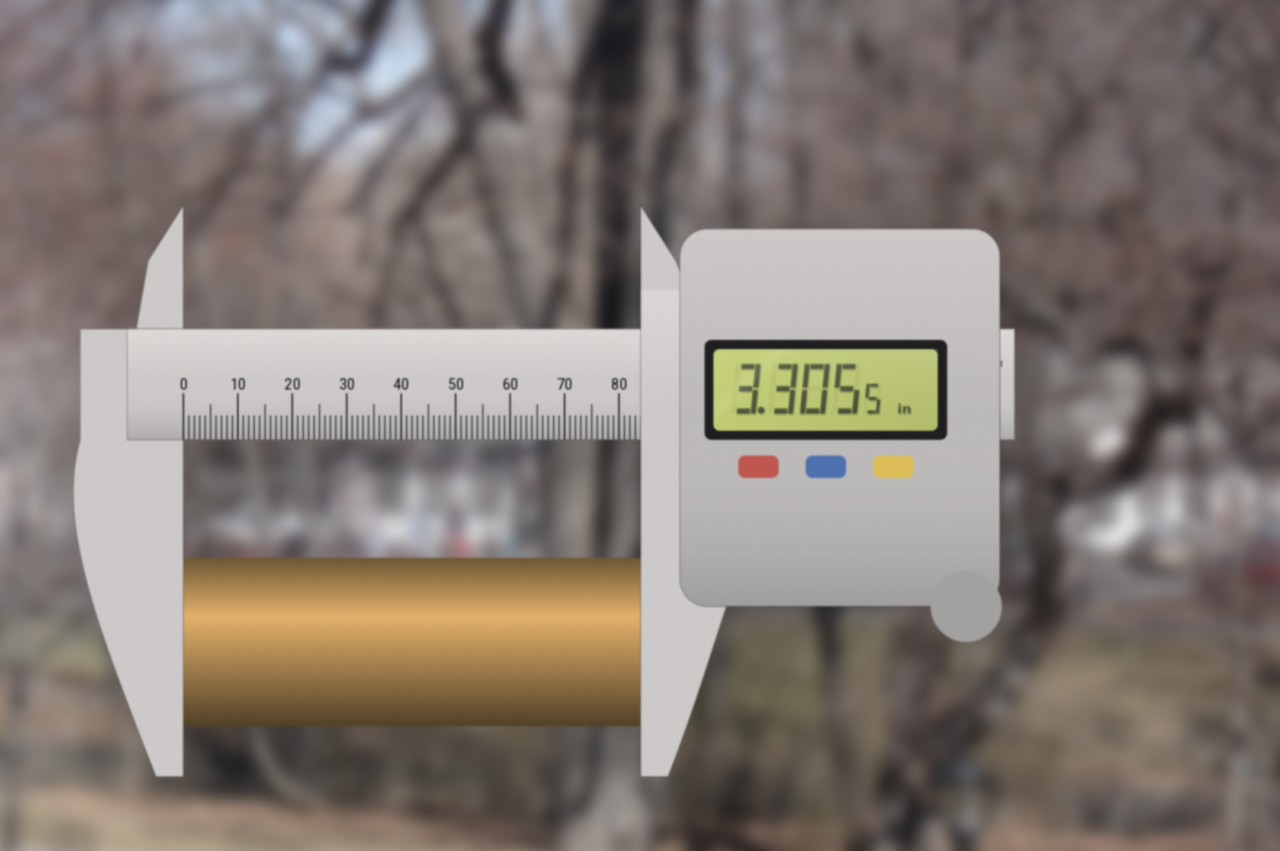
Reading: 3.3055 in
